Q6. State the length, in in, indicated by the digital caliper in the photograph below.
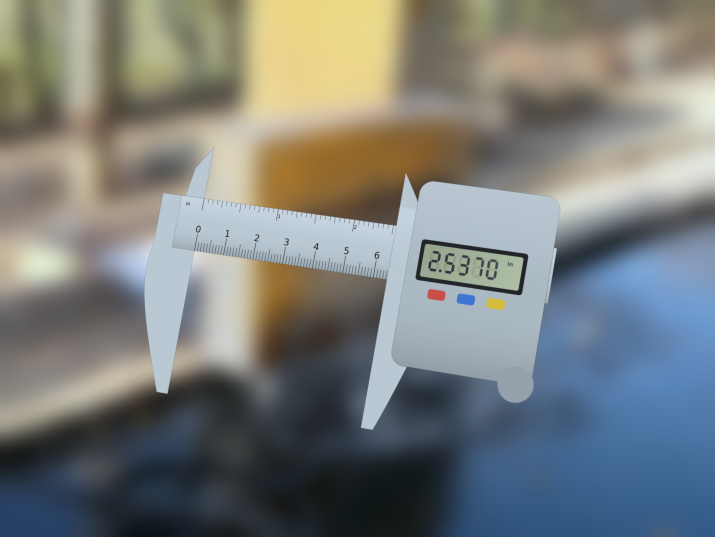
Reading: 2.5370 in
